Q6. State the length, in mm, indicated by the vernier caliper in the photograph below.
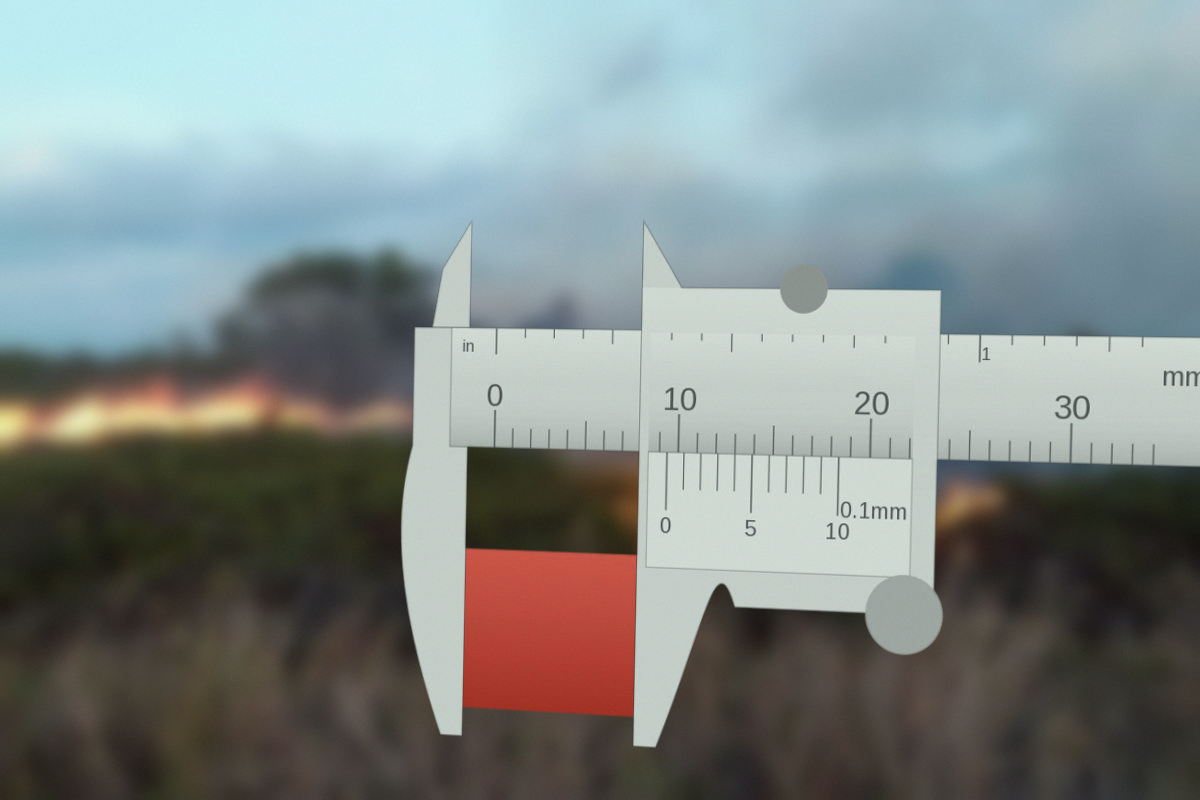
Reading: 9.4 mm
